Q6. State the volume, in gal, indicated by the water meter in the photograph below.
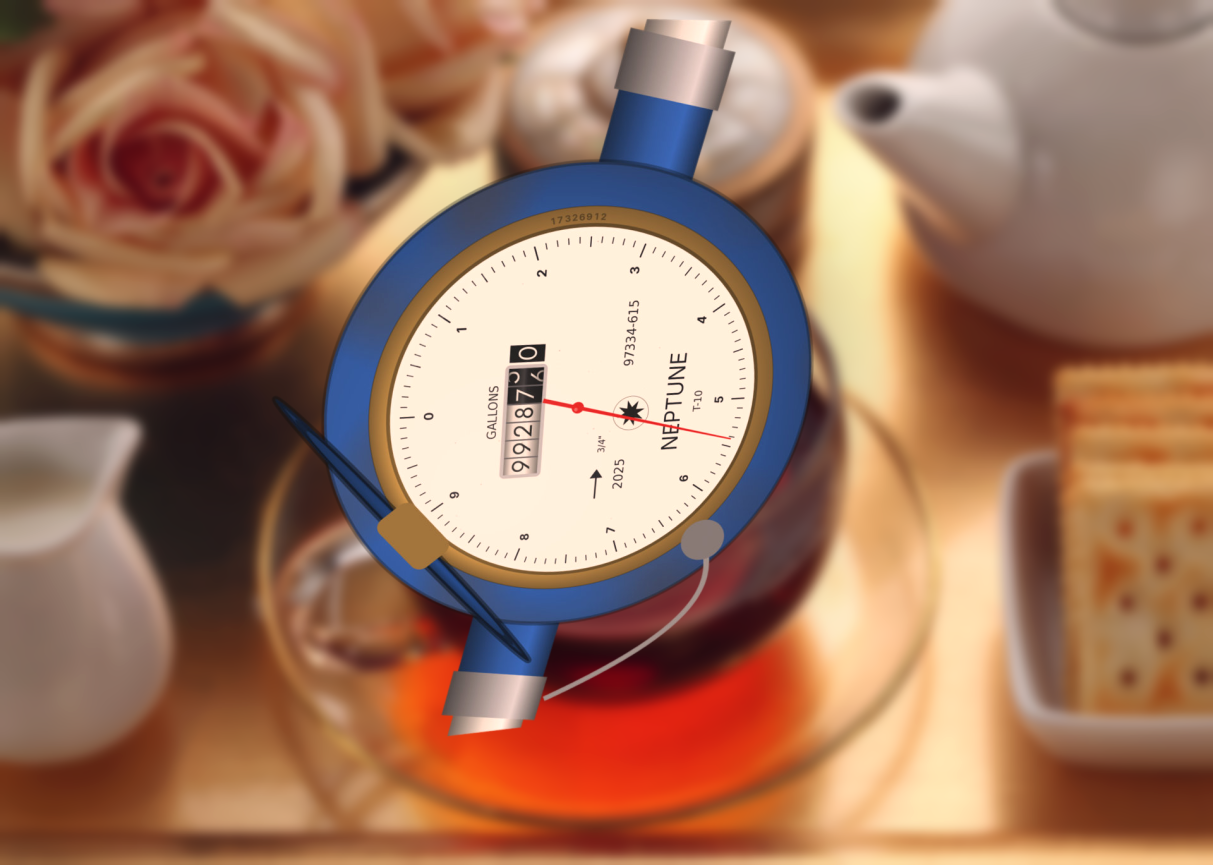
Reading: 9928755.4 gal
